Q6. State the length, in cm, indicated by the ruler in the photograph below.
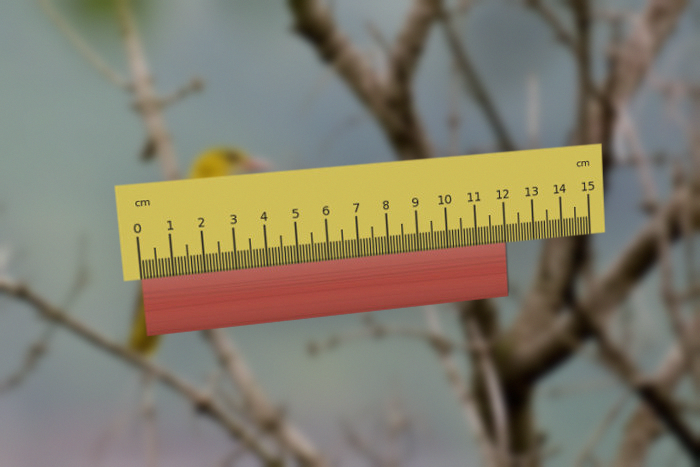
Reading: 12 cm
